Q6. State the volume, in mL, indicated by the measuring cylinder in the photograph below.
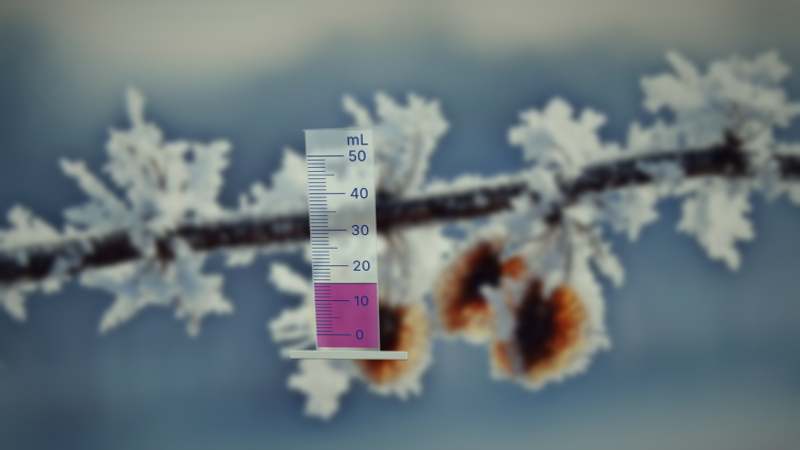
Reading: 15 mL
